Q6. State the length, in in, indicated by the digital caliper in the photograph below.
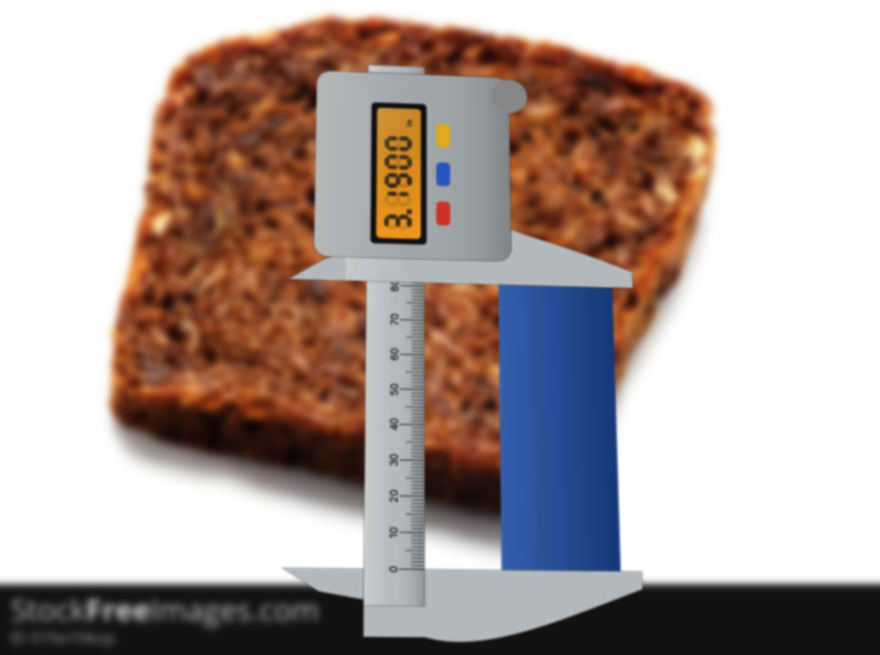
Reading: 3.1900 in
